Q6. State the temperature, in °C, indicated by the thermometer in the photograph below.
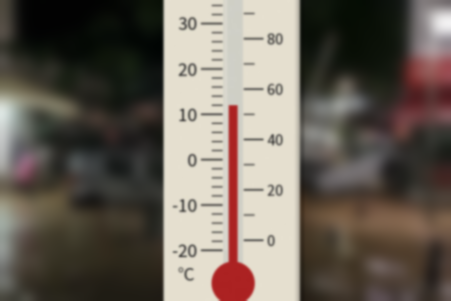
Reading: 12 °C
